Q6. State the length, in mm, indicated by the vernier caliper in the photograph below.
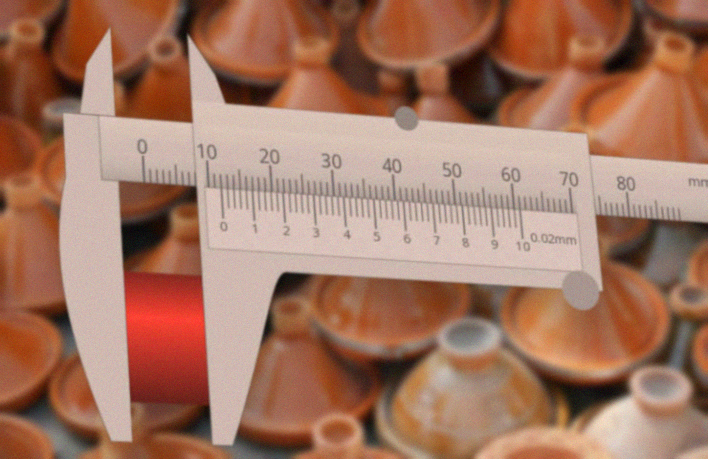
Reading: 12.0 mm
